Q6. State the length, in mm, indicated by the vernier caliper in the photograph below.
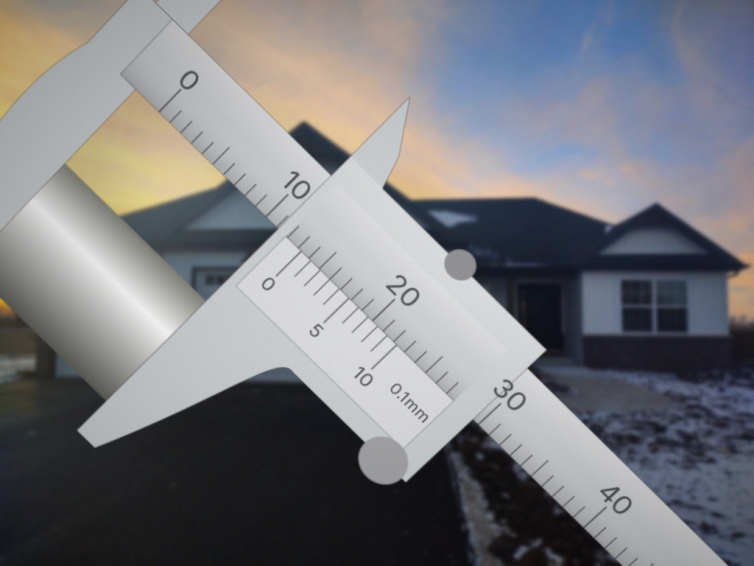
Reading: 13.3 mm
